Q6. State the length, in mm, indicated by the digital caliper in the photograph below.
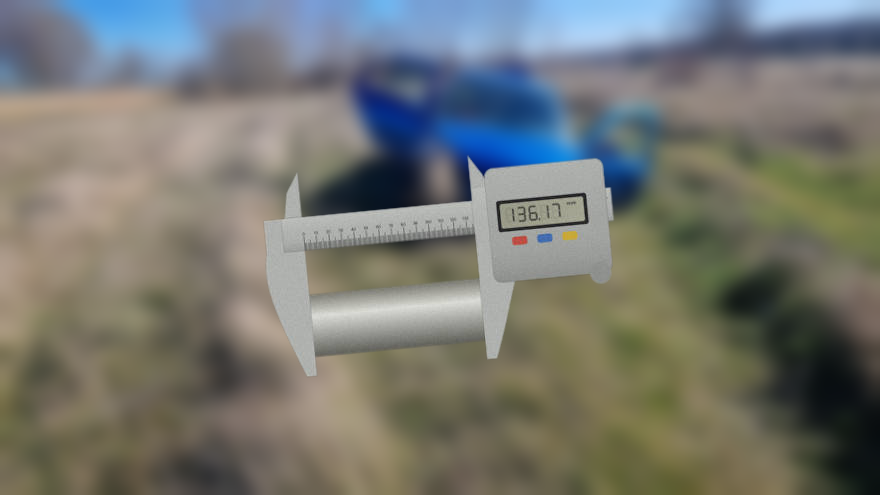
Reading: 136.17 mm
